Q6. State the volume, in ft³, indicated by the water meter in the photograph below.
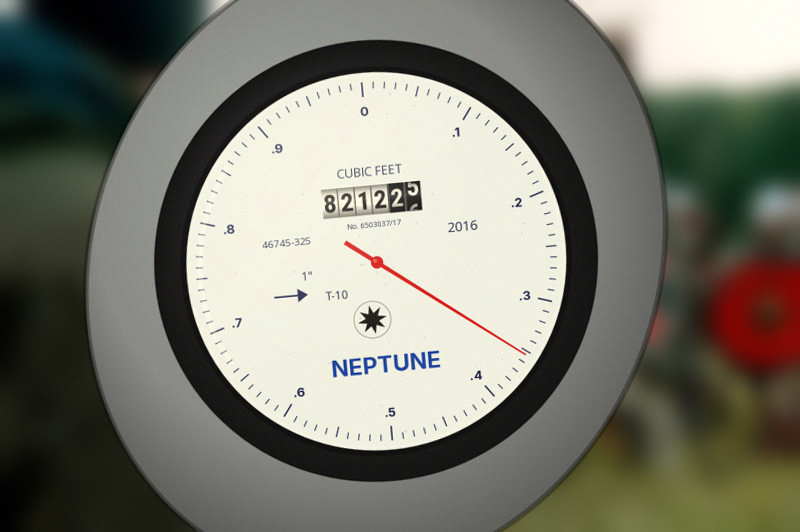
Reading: 821225.35 ft³
